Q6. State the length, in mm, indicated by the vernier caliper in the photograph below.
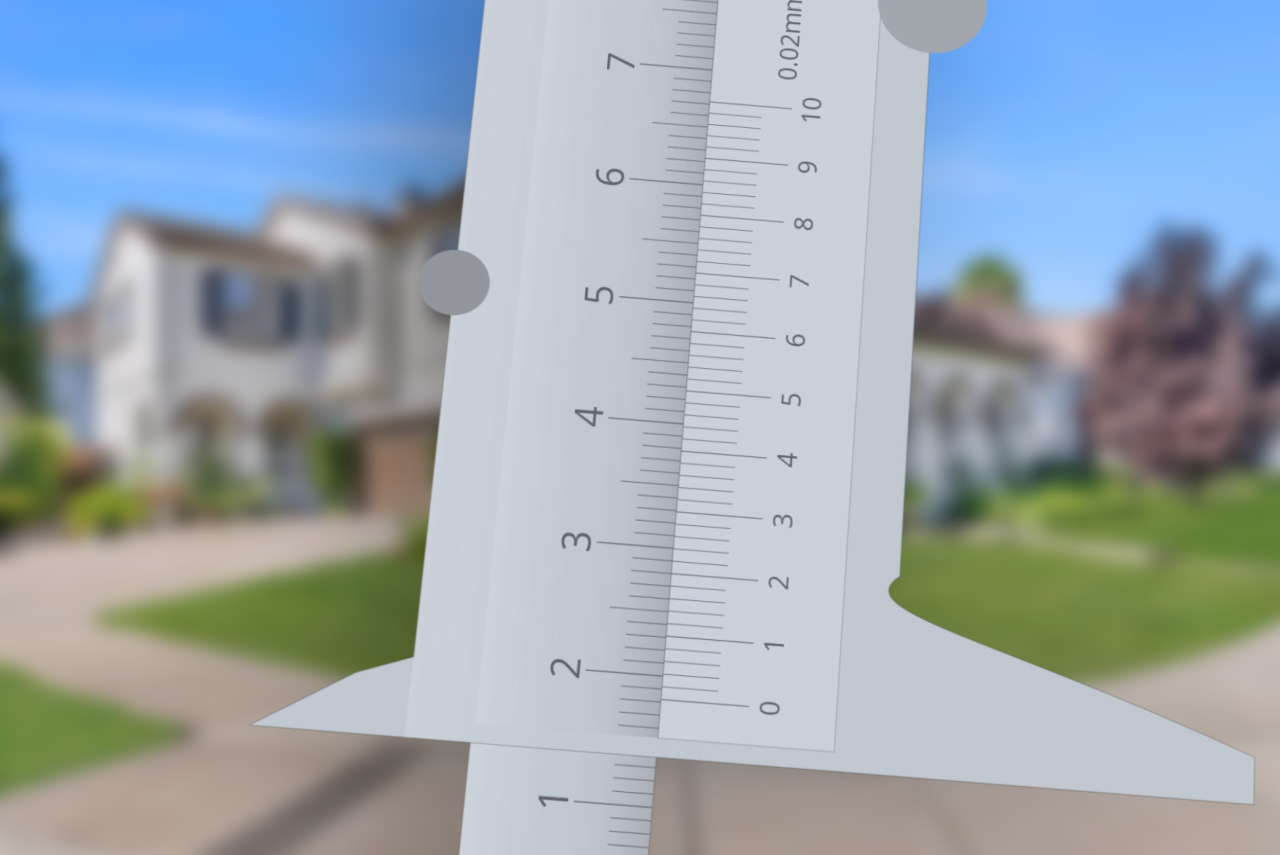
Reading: 18.2 mm
